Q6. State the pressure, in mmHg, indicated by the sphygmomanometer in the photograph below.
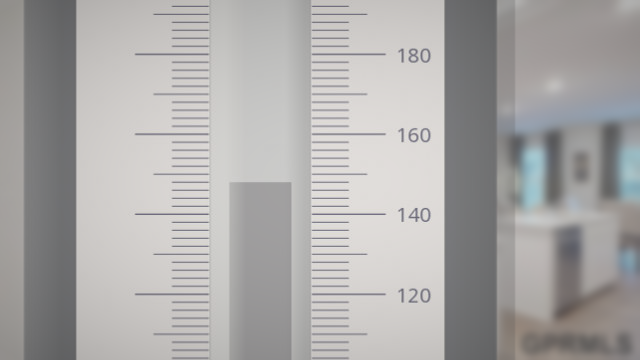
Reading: 148 mmHg
